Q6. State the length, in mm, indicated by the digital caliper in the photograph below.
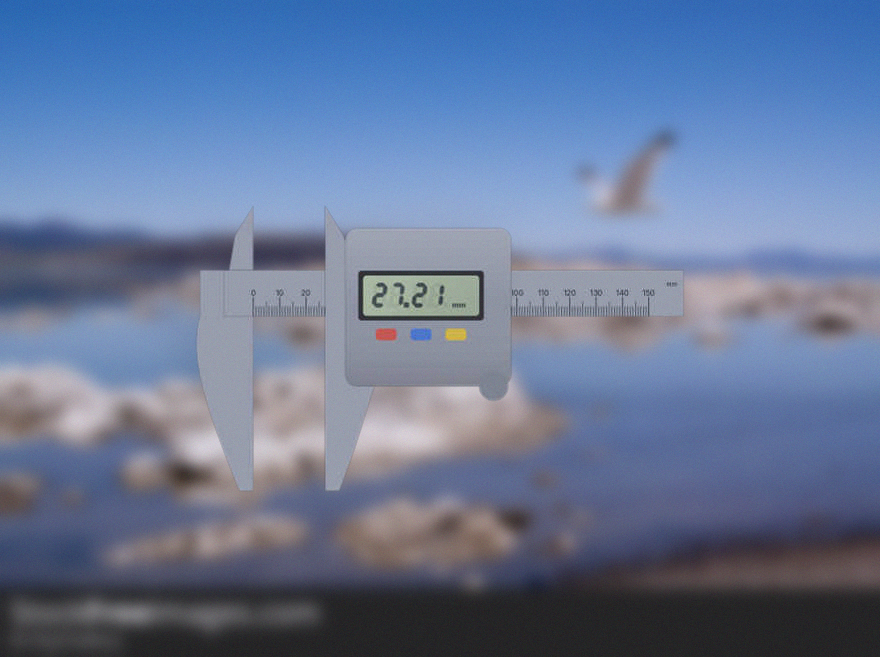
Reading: 27.21 mm
